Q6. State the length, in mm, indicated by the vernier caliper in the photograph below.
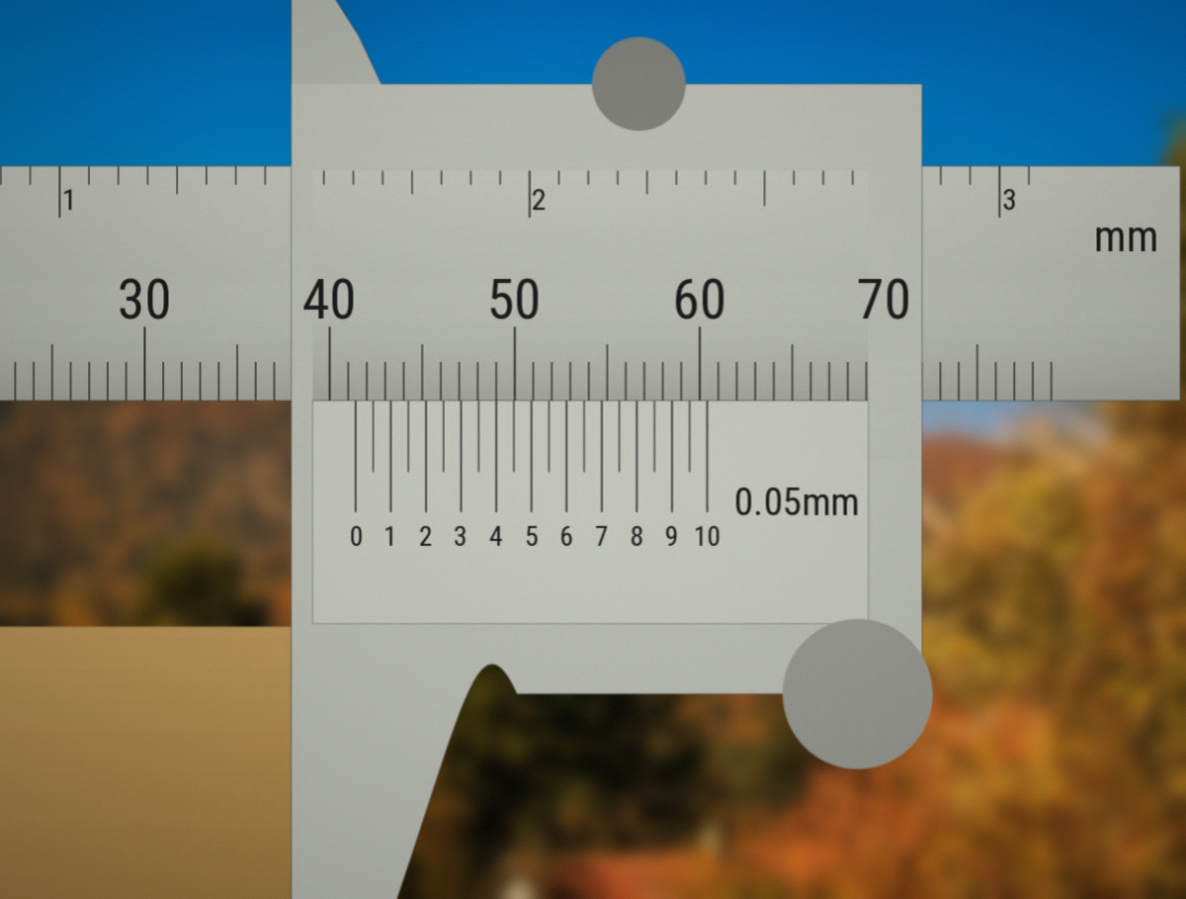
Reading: 41.4 mm
